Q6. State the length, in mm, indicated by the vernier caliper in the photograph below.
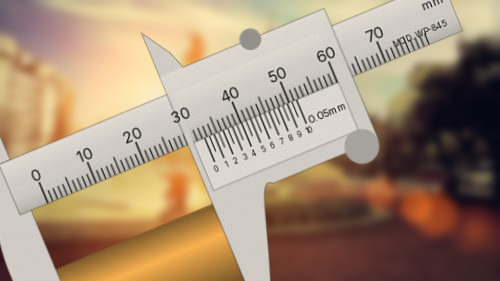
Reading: 32.5 mm
